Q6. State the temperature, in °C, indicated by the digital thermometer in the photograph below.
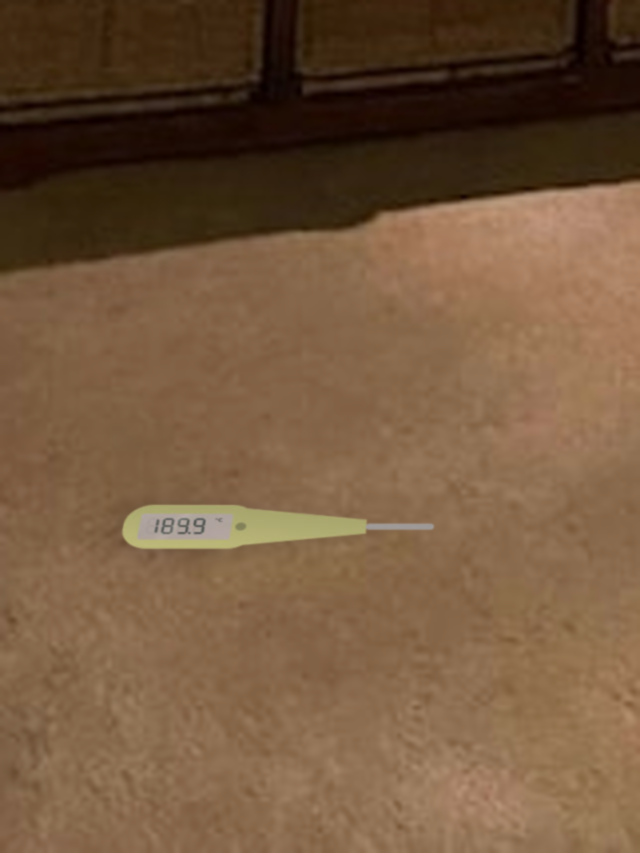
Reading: 189.9 °C
